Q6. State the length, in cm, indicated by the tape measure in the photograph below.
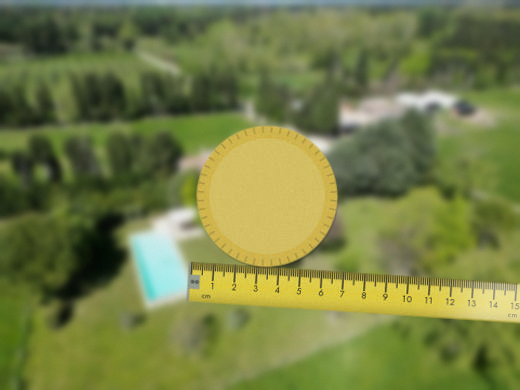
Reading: 6.5 cm
